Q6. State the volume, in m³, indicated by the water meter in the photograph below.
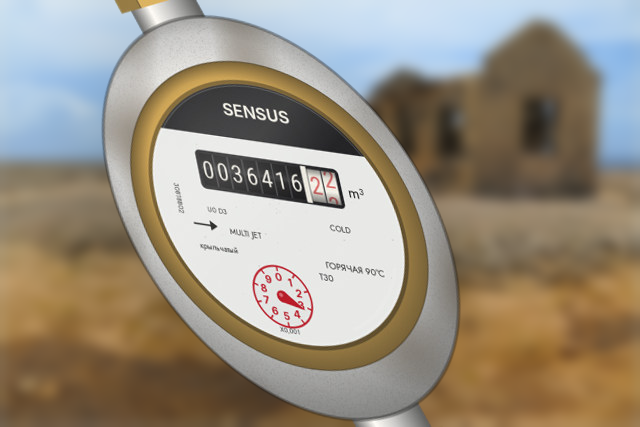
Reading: 36416.223 m³
